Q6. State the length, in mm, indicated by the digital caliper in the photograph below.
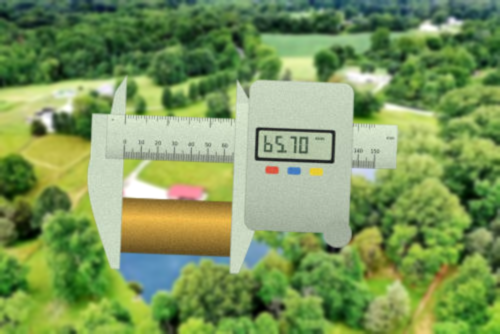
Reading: 65.70 mm
